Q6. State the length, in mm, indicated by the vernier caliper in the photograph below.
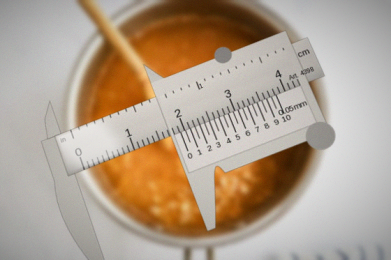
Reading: 19.2 mm
